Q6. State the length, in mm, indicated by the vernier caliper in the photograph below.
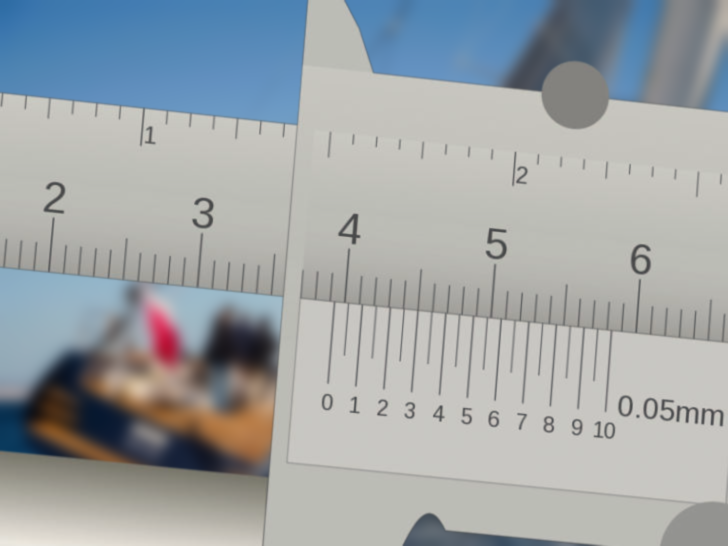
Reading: 39.3 mm
